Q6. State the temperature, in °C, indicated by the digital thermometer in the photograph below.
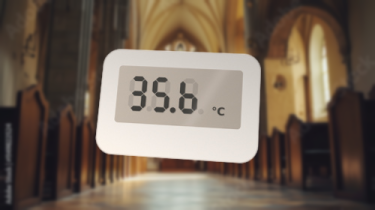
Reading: 35.6 °C
